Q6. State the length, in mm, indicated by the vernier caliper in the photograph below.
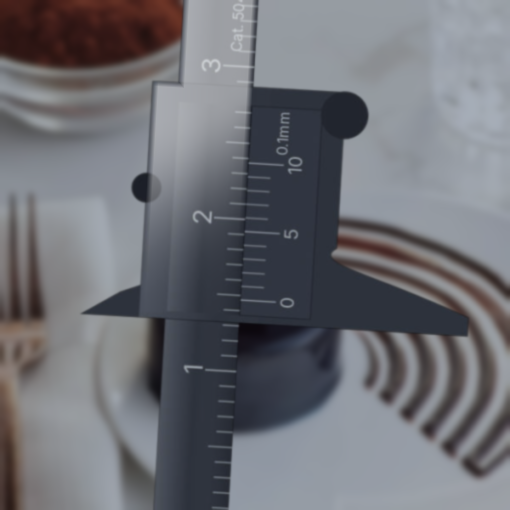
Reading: 14.7 mm
